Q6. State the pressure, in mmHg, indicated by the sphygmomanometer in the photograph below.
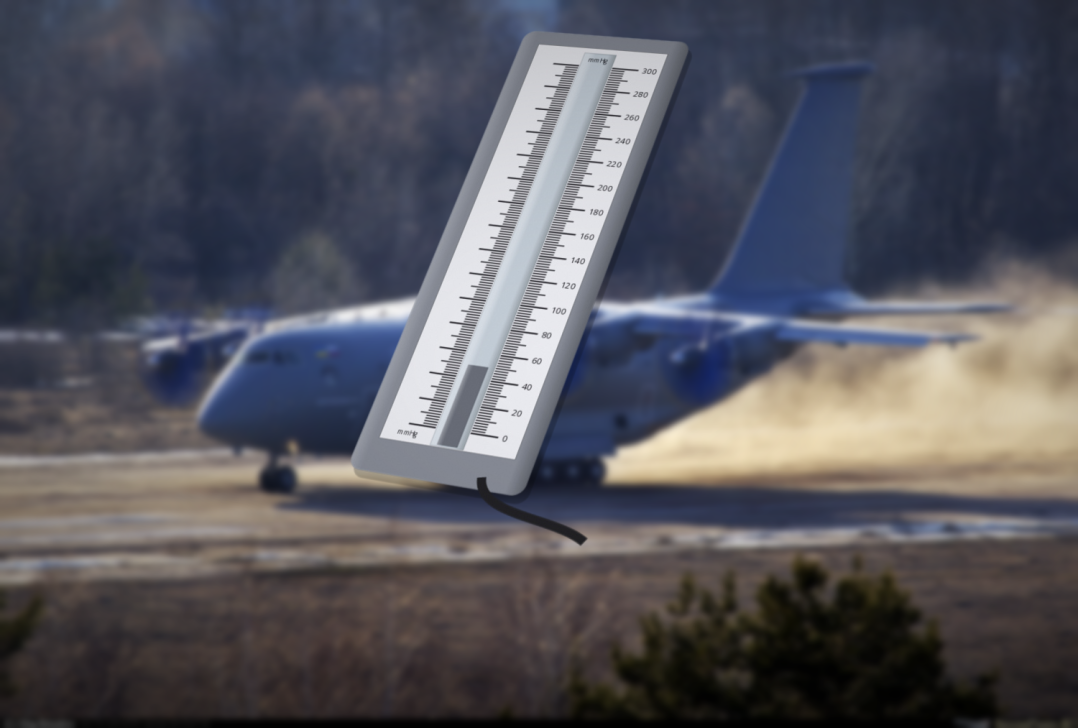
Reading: 50 mmHg
